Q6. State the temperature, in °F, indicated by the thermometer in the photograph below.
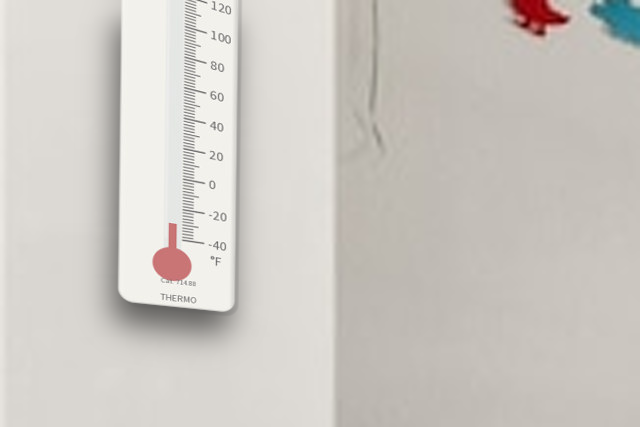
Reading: -30 °F
